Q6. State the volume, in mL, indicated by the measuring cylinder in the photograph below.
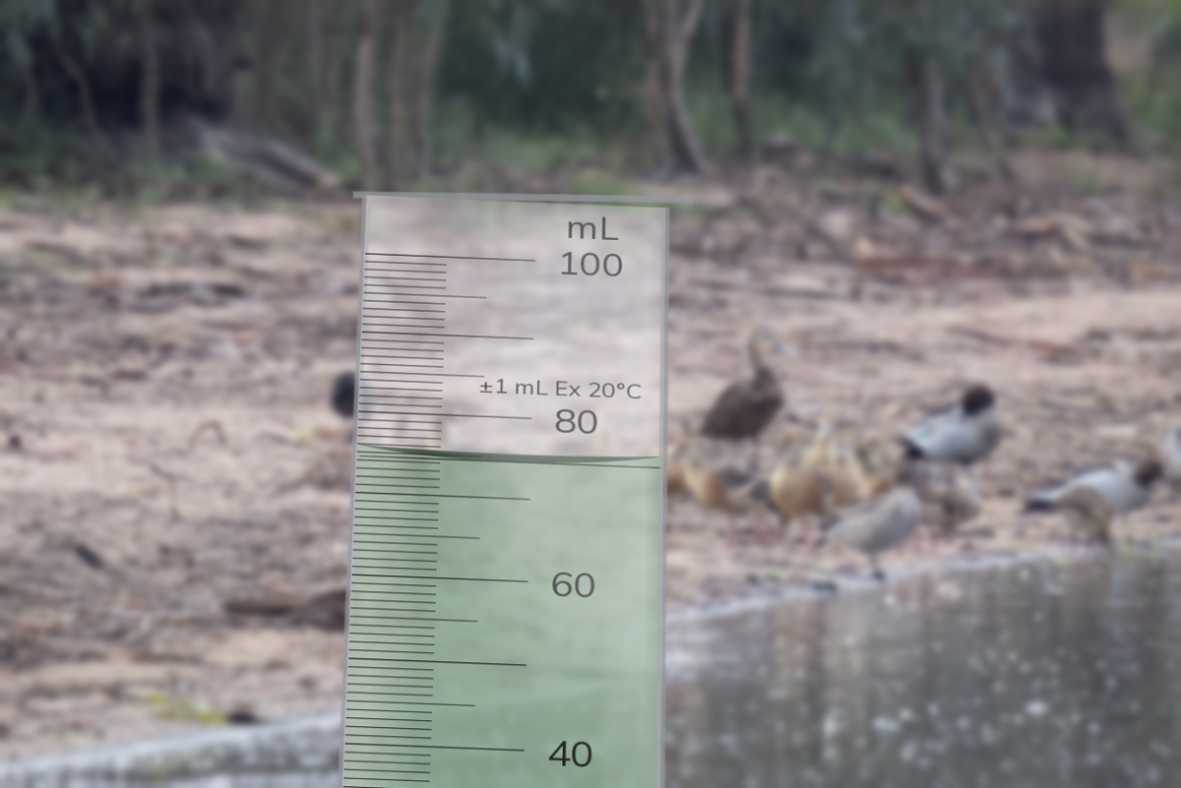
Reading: 74.5 mL
